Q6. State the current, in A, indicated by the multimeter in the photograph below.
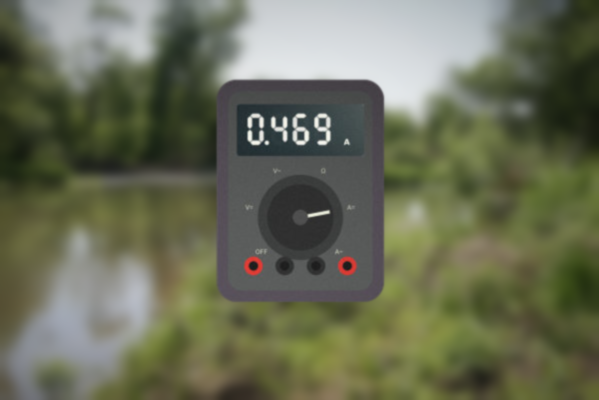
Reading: 0.469 A
